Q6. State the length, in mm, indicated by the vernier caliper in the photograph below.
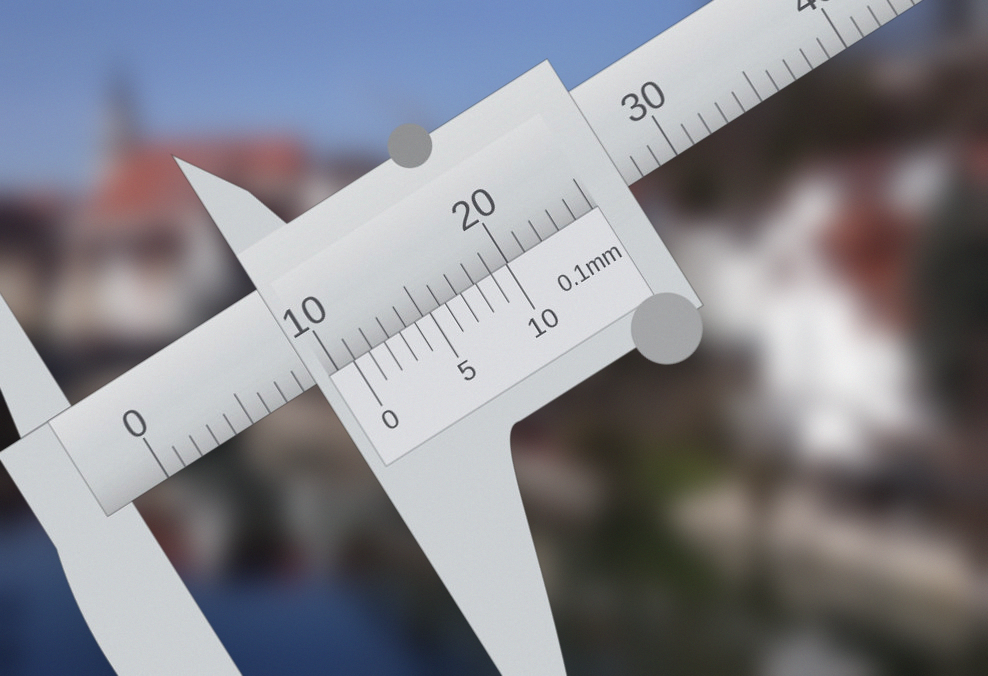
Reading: 10.9 mm
